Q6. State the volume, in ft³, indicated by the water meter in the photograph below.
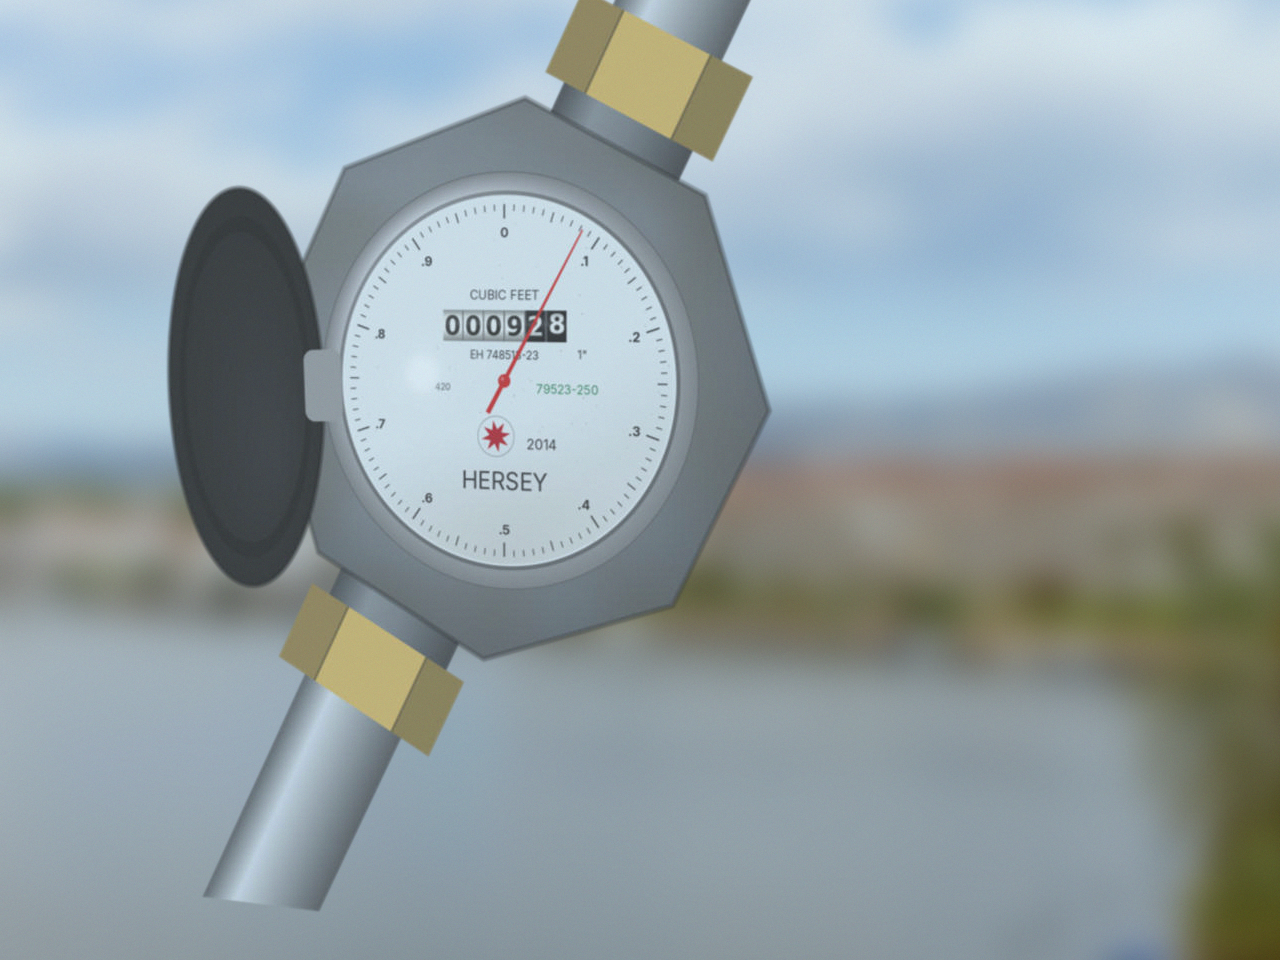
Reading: 928.08 ft³
